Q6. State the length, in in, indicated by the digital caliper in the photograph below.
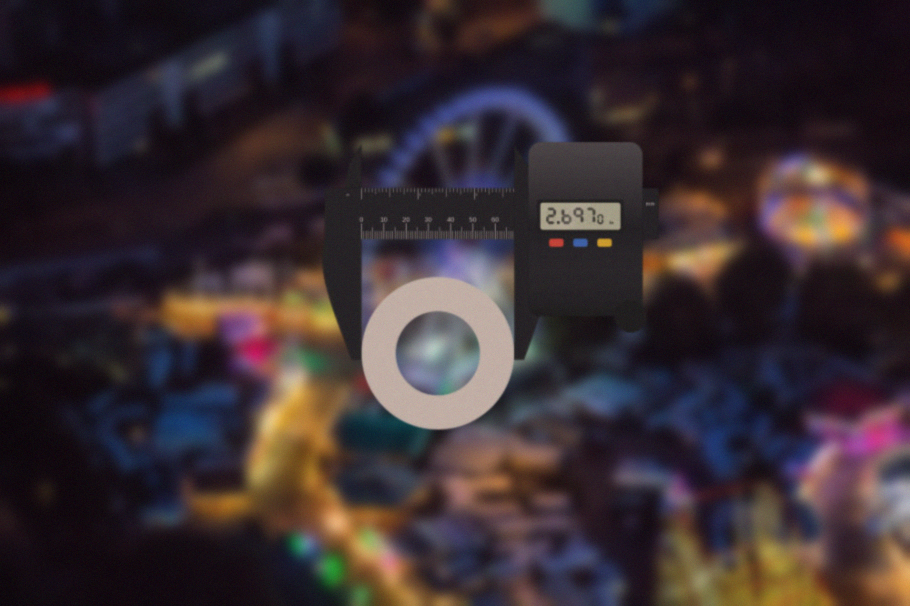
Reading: 2.6970 in
